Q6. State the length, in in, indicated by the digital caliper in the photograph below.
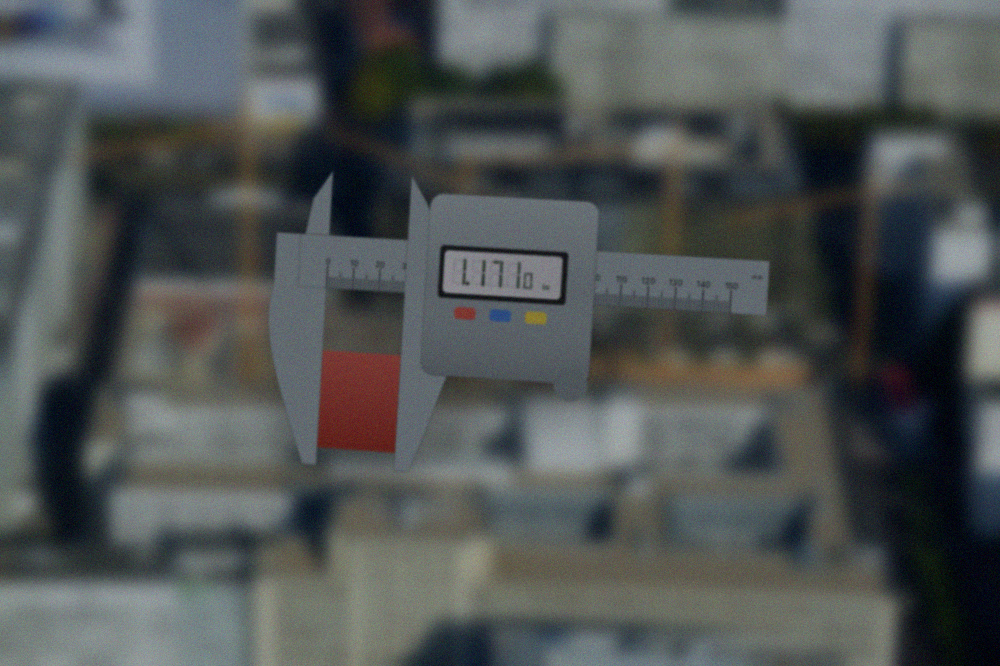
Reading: 1.1710 in
